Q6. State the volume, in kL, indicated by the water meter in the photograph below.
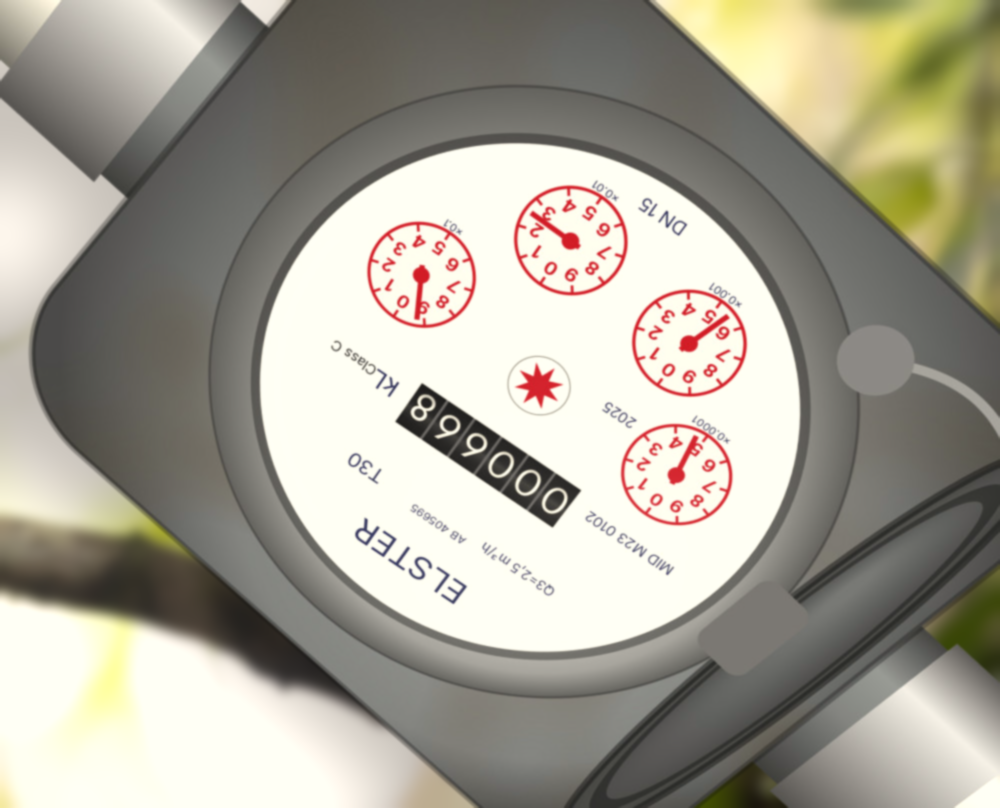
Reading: 667.9254 kL
